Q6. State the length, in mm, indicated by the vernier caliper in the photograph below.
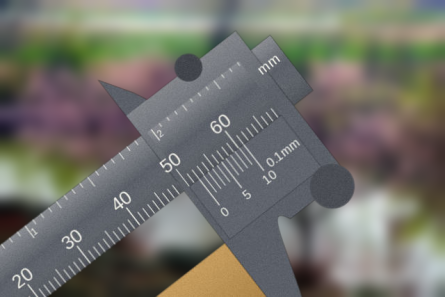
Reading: 52.0 mm
